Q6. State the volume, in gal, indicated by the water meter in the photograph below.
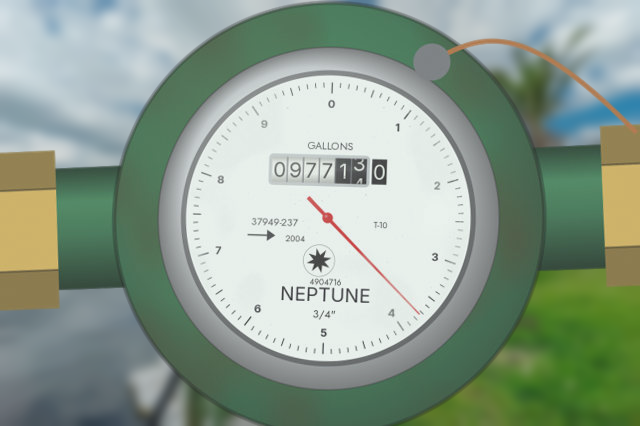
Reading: 977133.7 gal
